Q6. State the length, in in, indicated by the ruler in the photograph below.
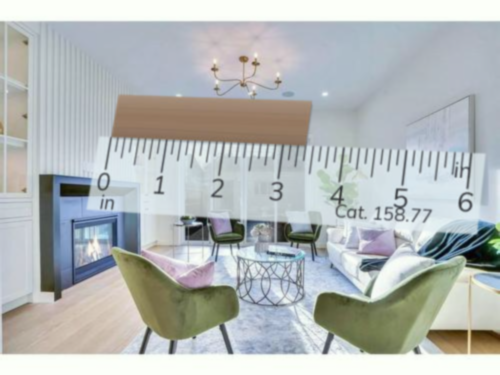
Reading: 3.375 in
